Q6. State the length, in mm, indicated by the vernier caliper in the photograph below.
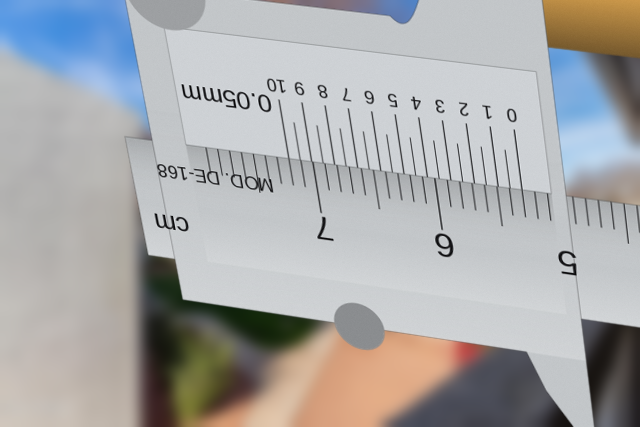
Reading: 53.0 mm
